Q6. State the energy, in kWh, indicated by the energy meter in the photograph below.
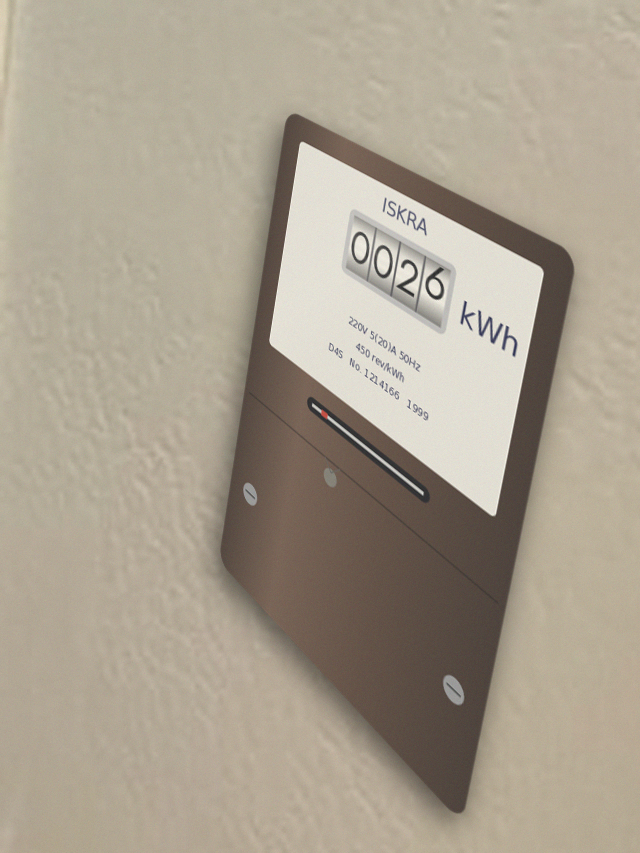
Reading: 26 kWh
